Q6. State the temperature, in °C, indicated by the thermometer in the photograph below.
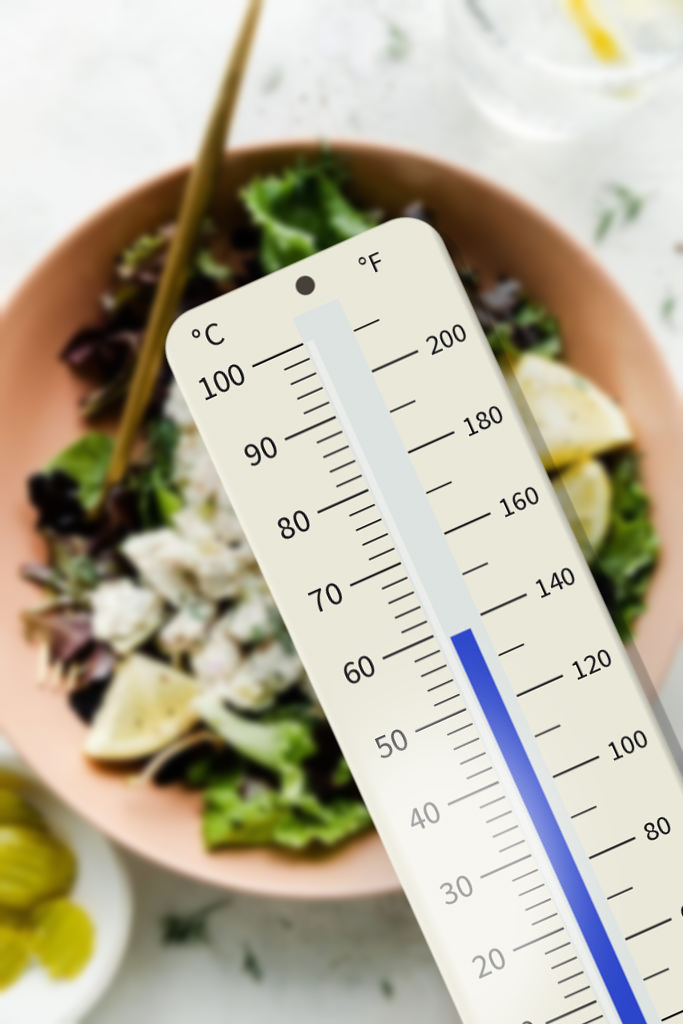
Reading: 59 °C
